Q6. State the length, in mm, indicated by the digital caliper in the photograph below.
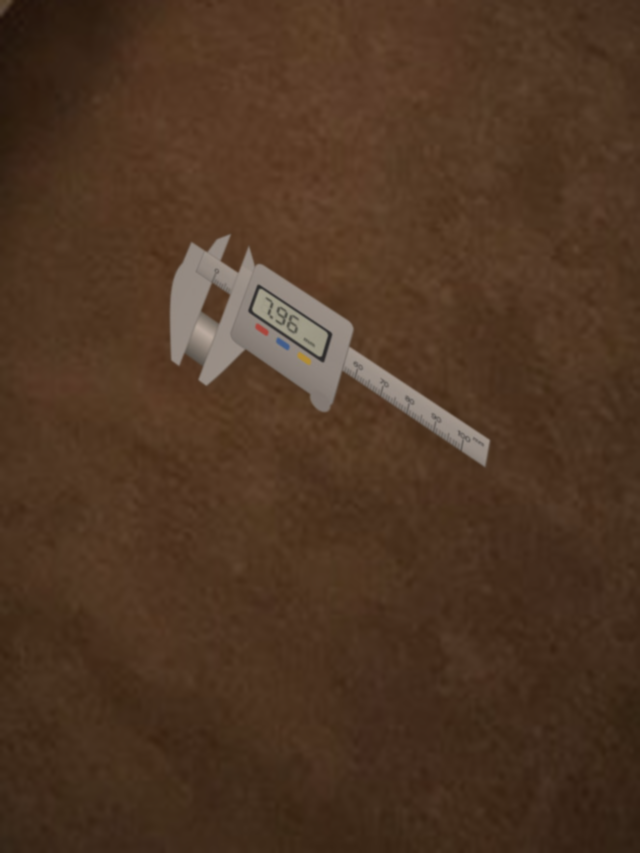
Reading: 7.96 mm
